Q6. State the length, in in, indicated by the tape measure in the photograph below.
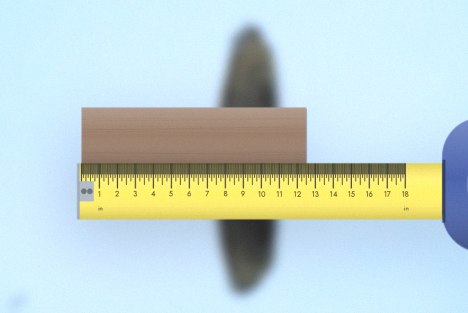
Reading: 12.5 in
